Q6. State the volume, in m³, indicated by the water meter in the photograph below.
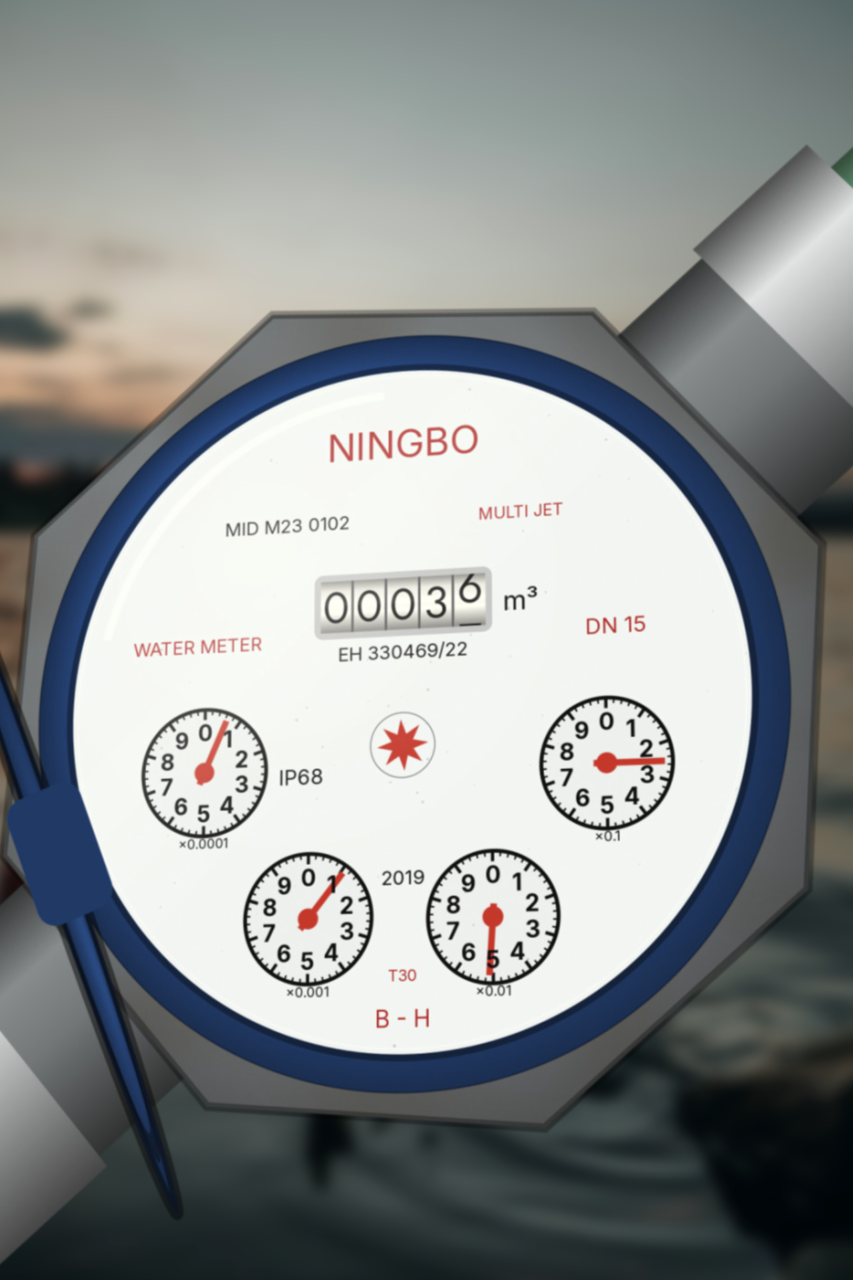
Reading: 36.2510 m³
